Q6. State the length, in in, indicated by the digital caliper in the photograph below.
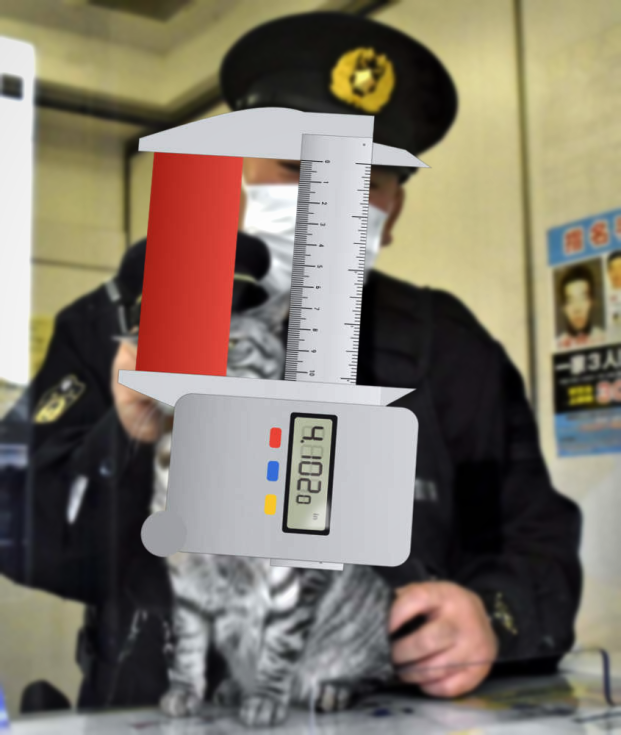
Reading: 4.1020 in
